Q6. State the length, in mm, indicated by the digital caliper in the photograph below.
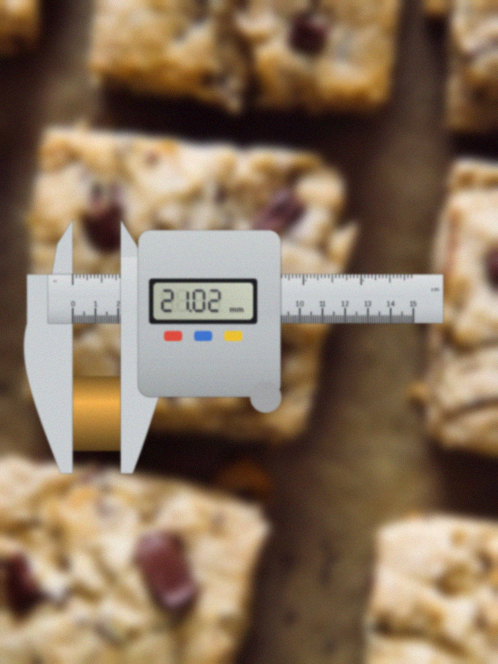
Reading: 21.02 mm
